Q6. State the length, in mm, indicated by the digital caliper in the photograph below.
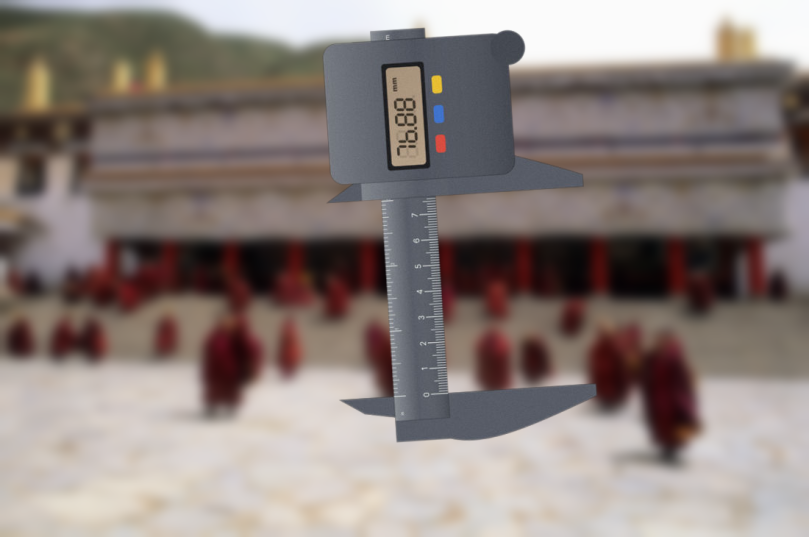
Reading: 76.88 mm
